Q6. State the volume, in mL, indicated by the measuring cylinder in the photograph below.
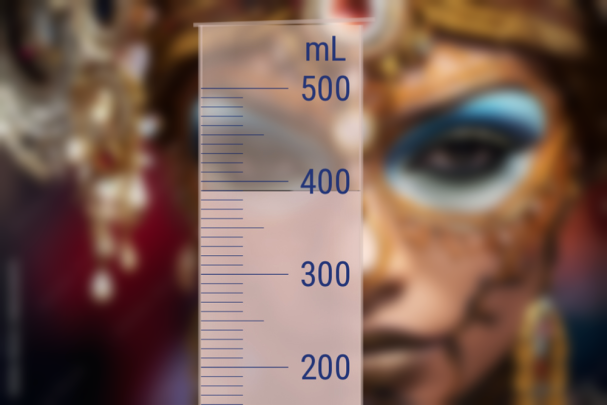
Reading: 390 mL
